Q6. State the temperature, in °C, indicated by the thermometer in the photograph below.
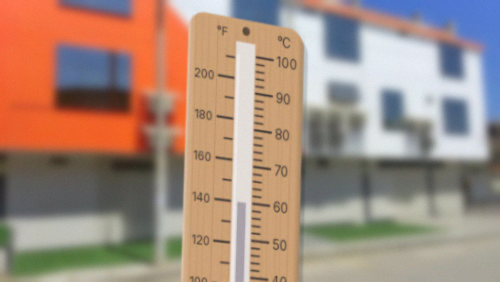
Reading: 60 °C
